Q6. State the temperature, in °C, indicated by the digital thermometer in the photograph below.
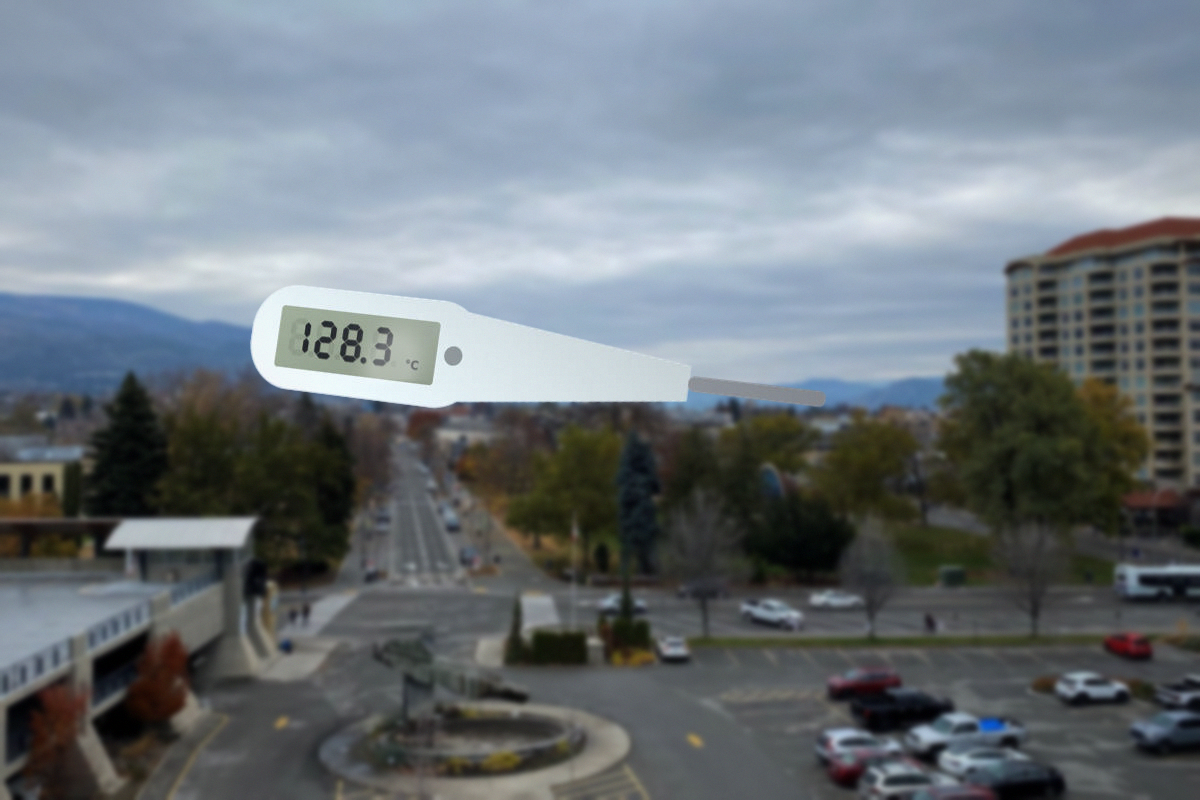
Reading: 128.3 °C
